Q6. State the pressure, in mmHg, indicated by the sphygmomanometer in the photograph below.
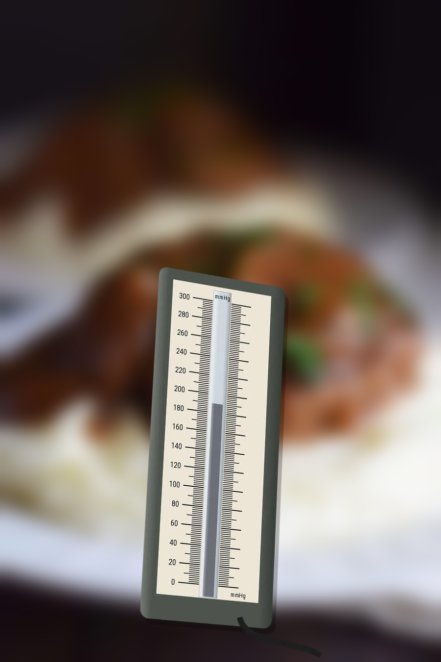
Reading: 190 mmHg
